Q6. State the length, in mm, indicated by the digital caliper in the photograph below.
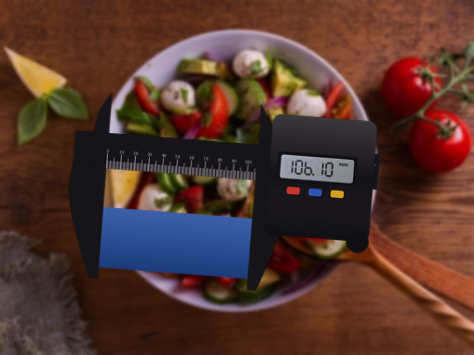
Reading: 106.10 mm
